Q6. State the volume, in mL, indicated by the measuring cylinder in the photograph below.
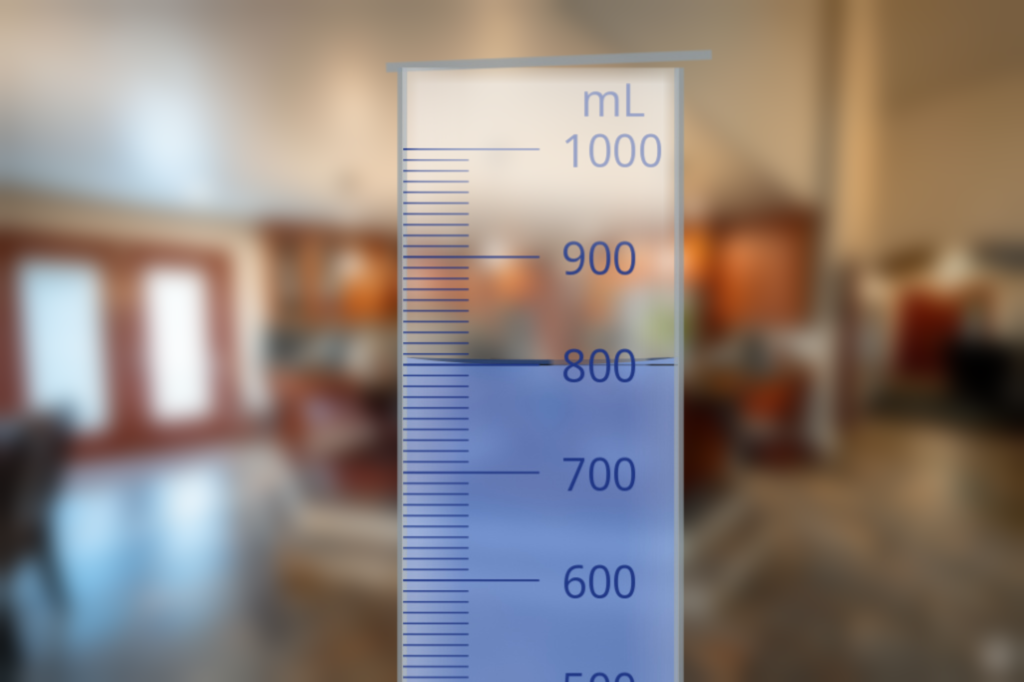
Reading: 800 mL
